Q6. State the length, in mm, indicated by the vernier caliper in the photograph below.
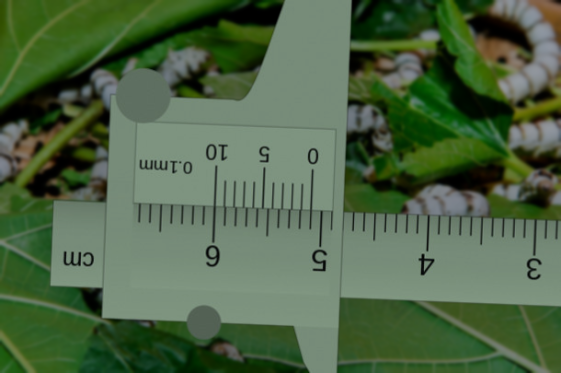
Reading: 51.0 mm
